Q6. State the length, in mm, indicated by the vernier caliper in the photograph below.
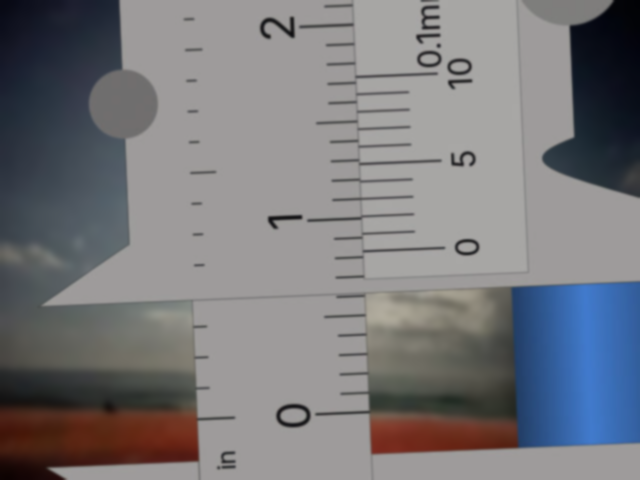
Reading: 8.3 mm
